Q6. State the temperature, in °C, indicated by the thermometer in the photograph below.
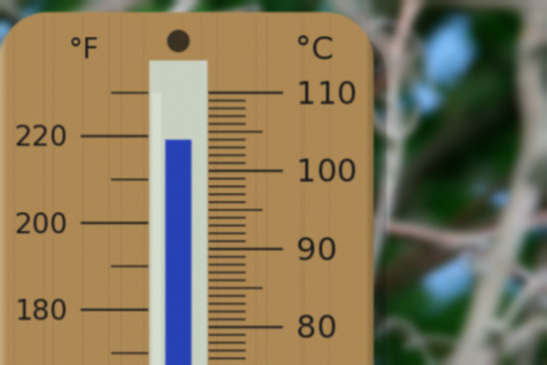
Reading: 104 °C
